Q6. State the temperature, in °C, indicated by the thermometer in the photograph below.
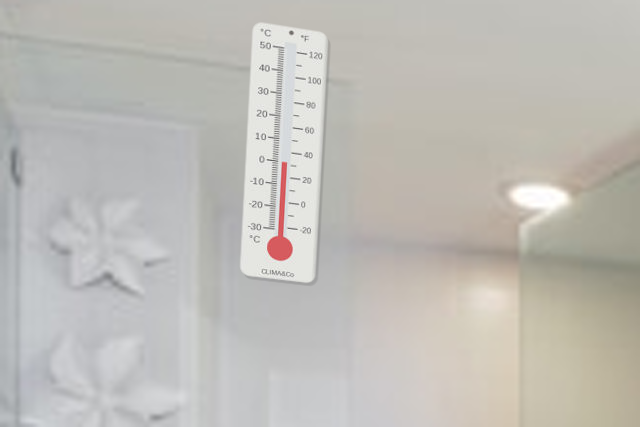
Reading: 0 °C
